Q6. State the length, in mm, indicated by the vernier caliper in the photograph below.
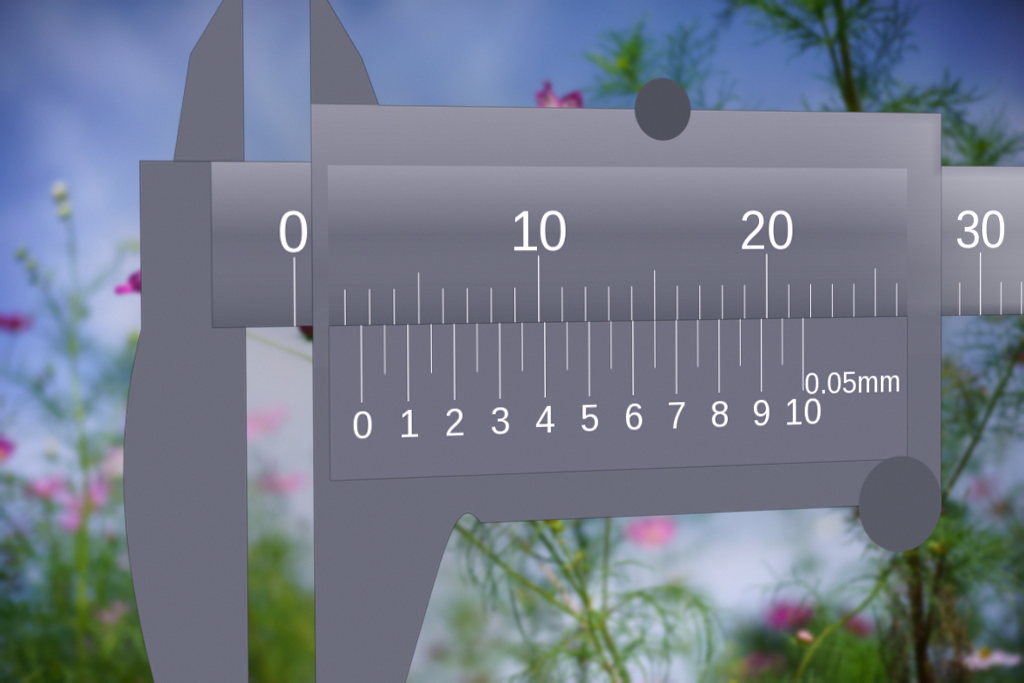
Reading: 2.65 mm
